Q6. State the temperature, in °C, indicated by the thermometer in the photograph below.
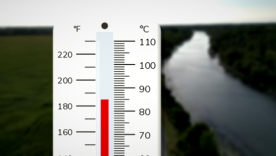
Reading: 85 °C
